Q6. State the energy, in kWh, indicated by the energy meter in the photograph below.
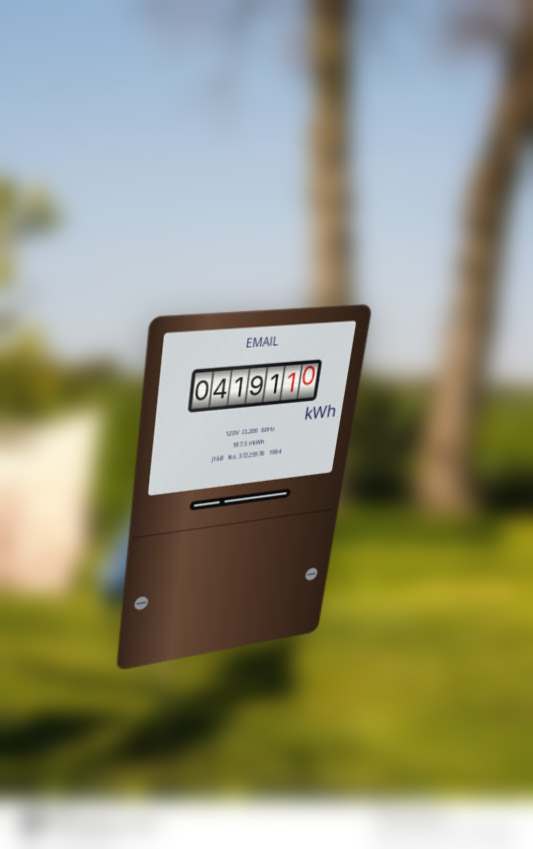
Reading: 4191.10 kWh
